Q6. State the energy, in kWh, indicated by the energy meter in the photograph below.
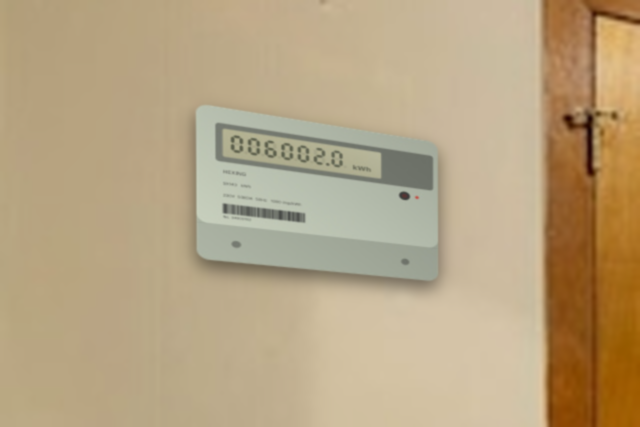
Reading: 6002.0 kWh
